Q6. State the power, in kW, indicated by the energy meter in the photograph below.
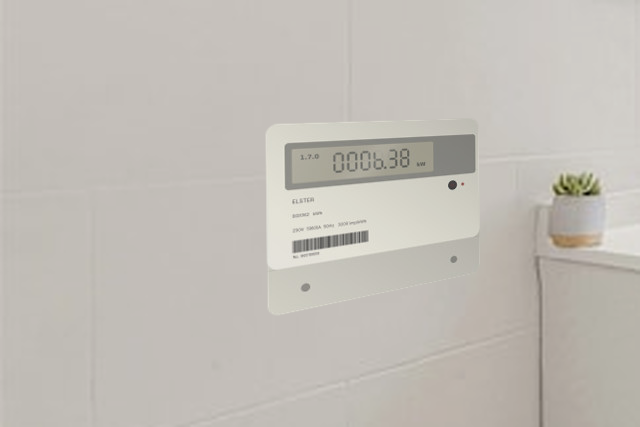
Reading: 6.38 kW
